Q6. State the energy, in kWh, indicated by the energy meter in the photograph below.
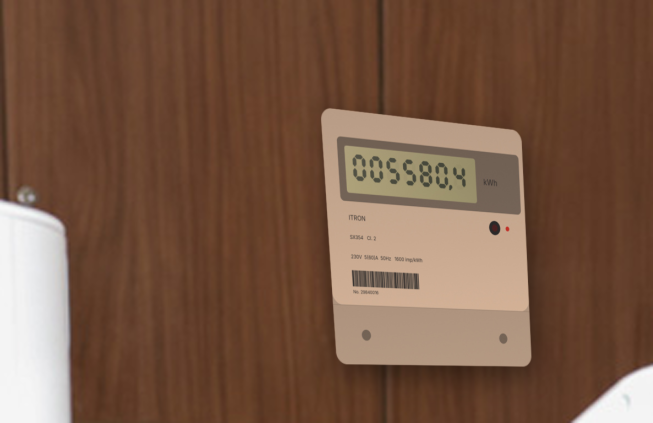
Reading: 5580.4 kWh
